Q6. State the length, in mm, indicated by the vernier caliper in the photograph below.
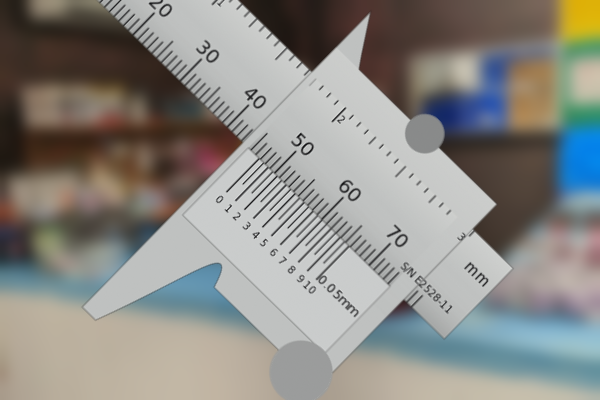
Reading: 46.8 mm
